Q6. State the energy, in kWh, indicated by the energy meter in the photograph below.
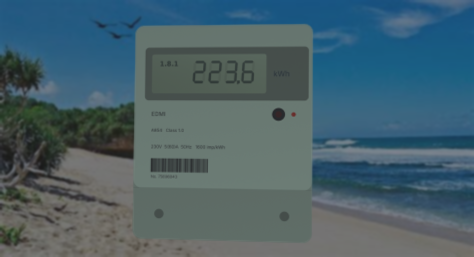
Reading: 223.6 kWh
